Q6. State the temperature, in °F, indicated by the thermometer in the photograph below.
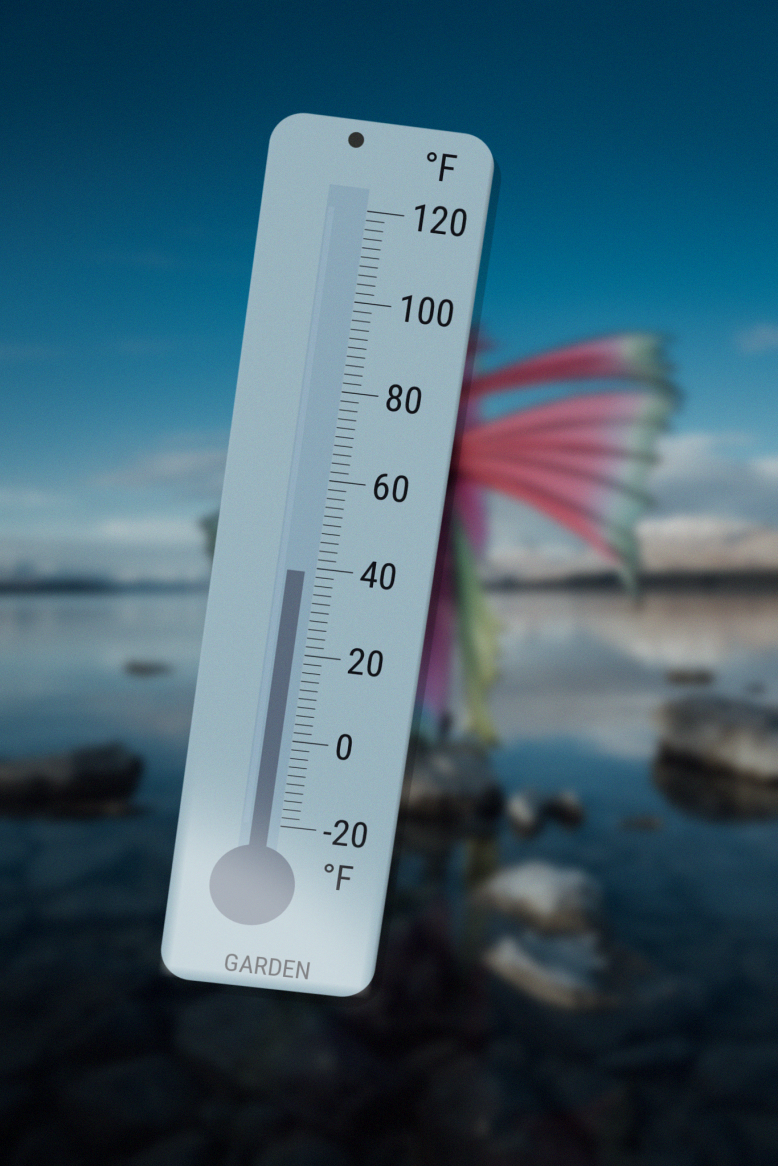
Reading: 39 °F
